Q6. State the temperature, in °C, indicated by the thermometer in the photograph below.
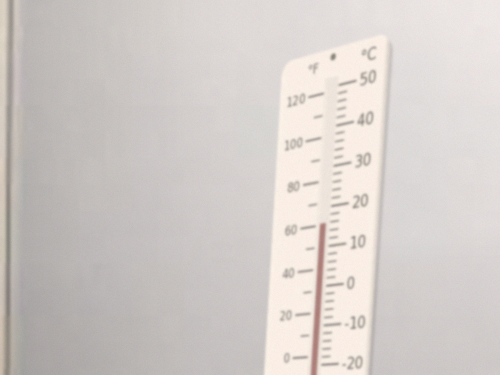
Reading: 16 °C
